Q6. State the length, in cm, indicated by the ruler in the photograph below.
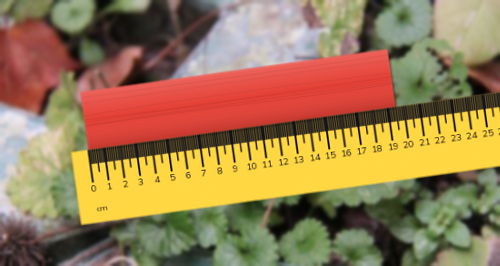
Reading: 19.5 cm
